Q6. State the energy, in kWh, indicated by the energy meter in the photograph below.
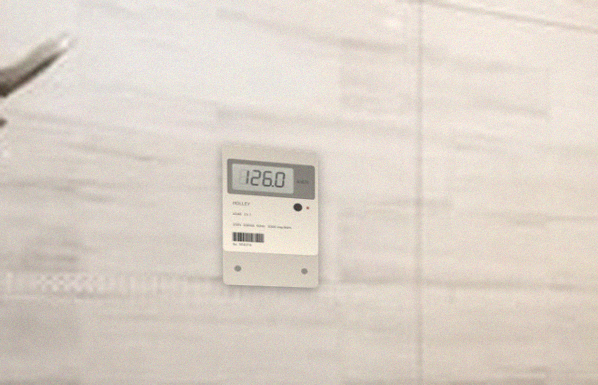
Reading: 126.0 kWh
